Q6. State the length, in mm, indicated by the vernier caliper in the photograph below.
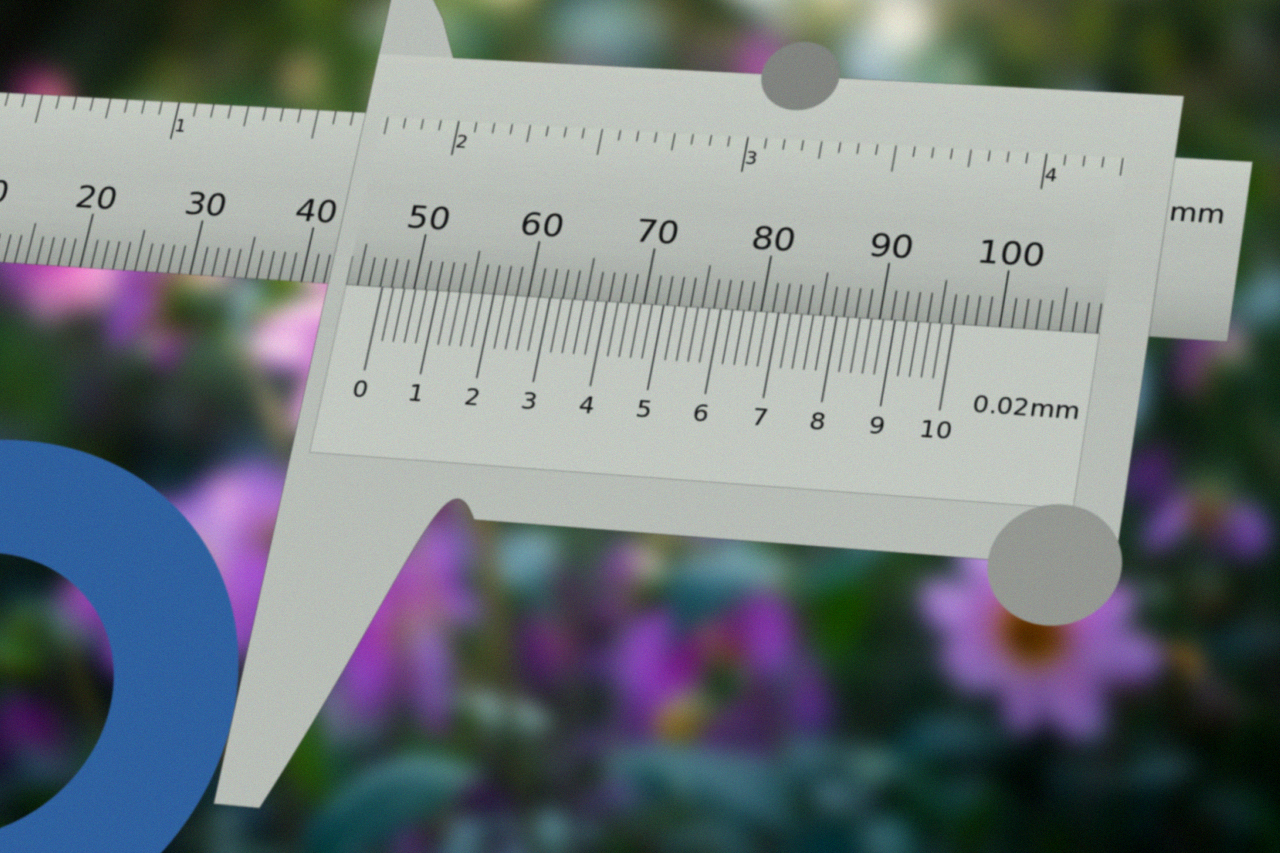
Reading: 47.2 mm
